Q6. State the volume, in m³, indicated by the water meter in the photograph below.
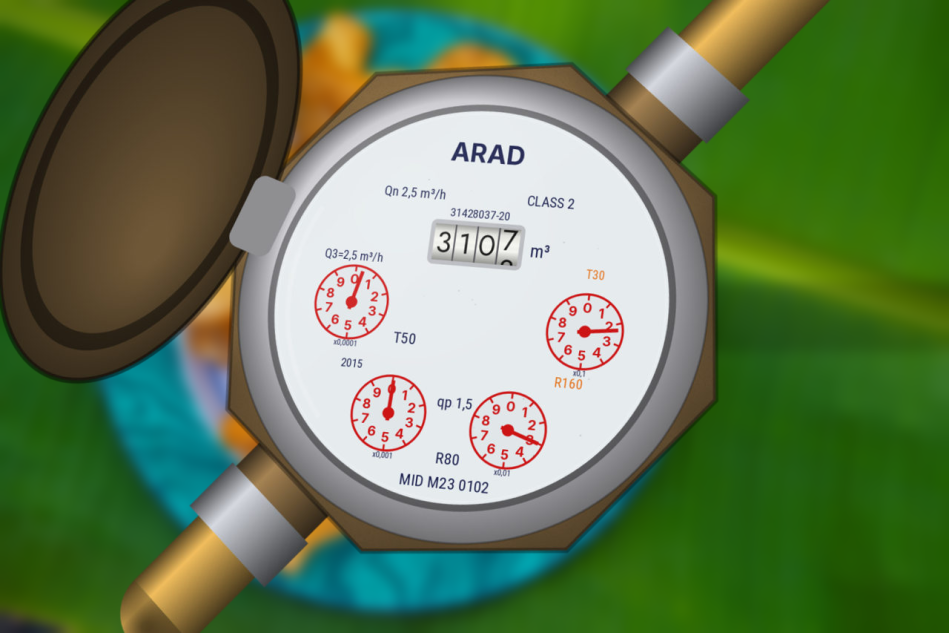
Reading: 3107.2300 m³
